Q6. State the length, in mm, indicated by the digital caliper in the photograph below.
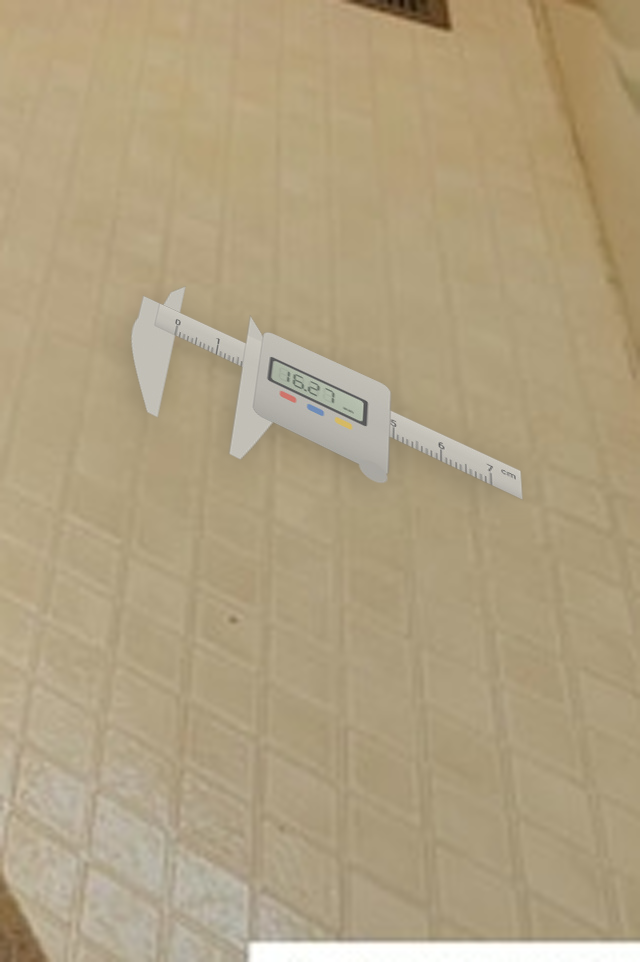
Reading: 16.27 mm
